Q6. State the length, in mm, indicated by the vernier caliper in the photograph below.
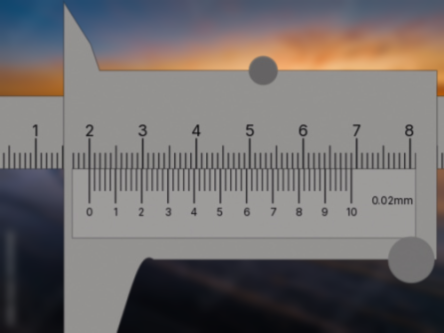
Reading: 20.0 mm
